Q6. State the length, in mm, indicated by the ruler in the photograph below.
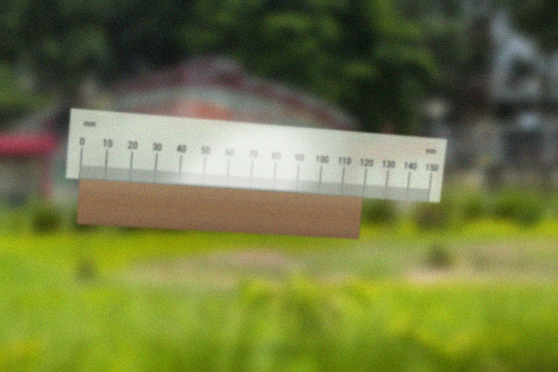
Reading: 120 mm
